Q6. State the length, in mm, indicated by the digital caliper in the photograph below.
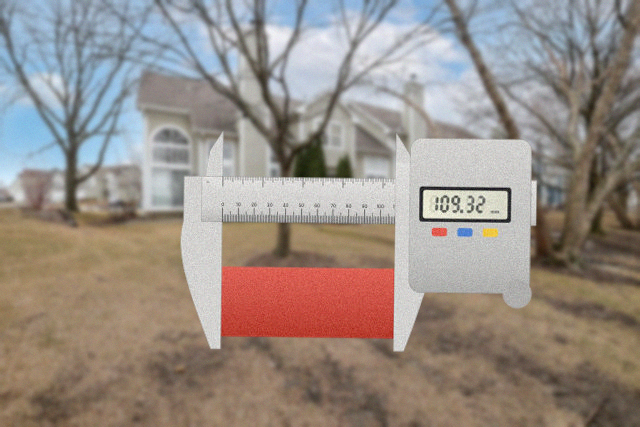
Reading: 109.32 mm
